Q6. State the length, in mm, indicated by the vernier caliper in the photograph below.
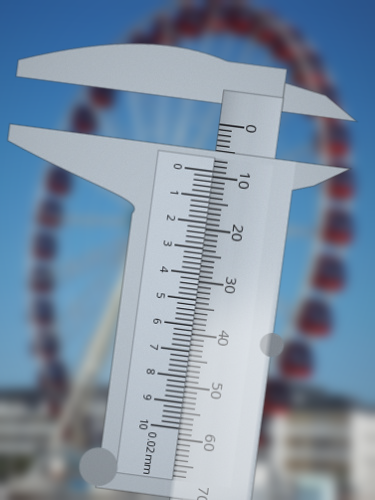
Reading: 9.0 mm
